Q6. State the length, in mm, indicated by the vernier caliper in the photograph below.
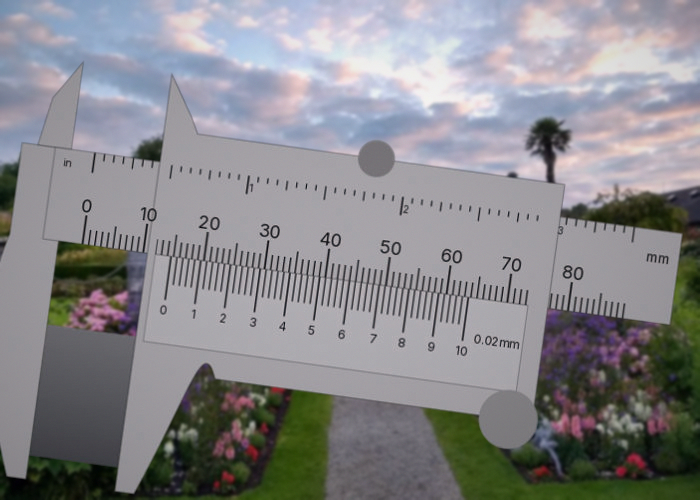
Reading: 14.6 mm
